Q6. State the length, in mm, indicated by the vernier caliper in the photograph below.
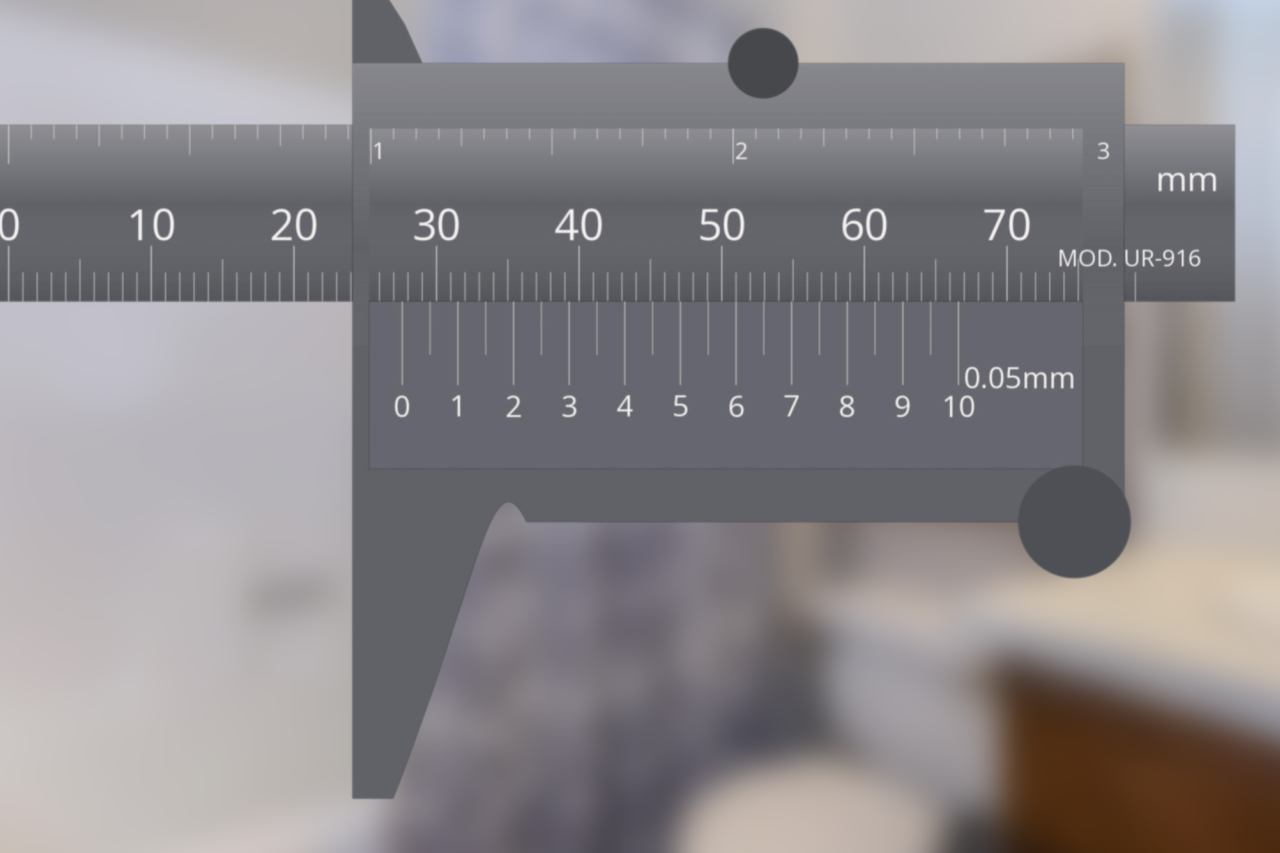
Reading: 27.6 mm
